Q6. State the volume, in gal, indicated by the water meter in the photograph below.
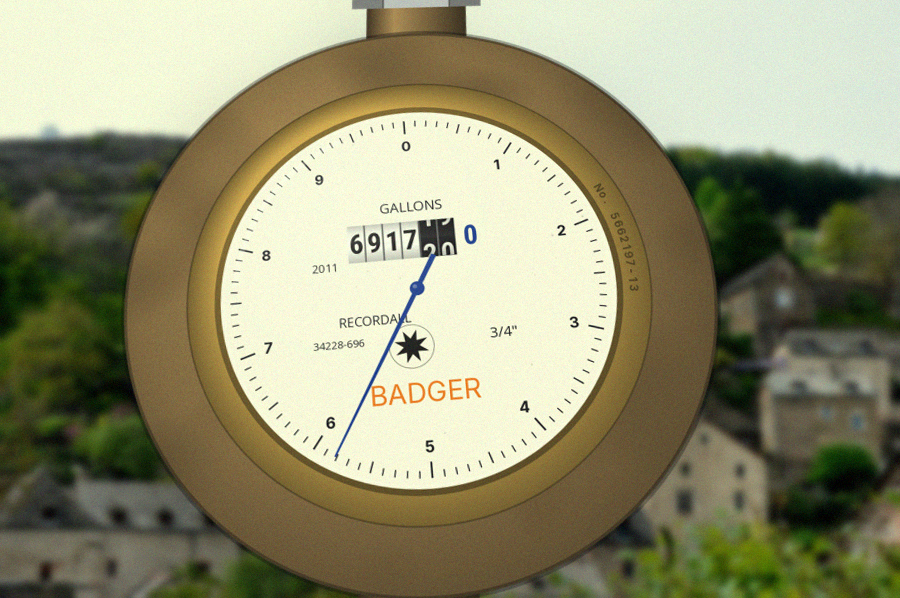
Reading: 6917195.8 gal
